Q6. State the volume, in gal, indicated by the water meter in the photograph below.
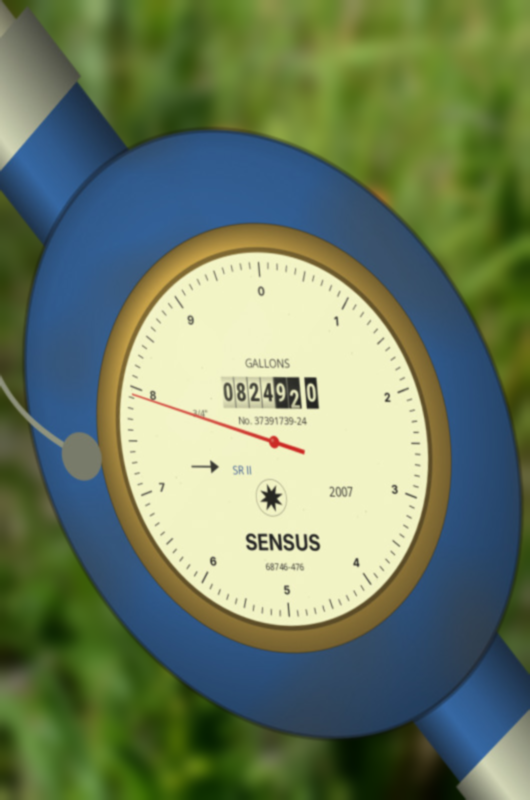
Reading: 824917.9 gal
